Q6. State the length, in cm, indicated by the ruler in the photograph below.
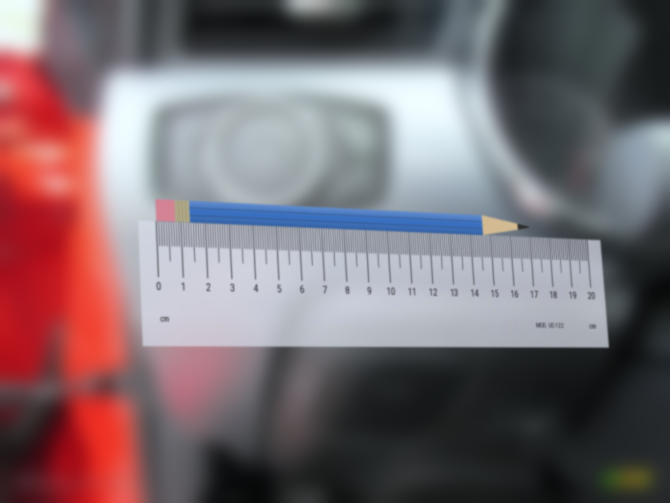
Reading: 17 cm
